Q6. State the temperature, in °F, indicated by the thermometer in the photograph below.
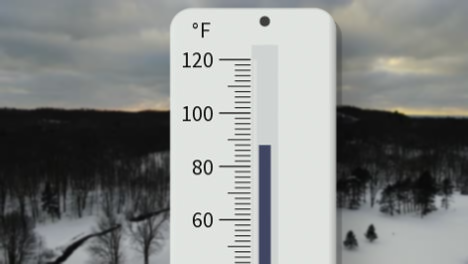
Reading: 88 °F
